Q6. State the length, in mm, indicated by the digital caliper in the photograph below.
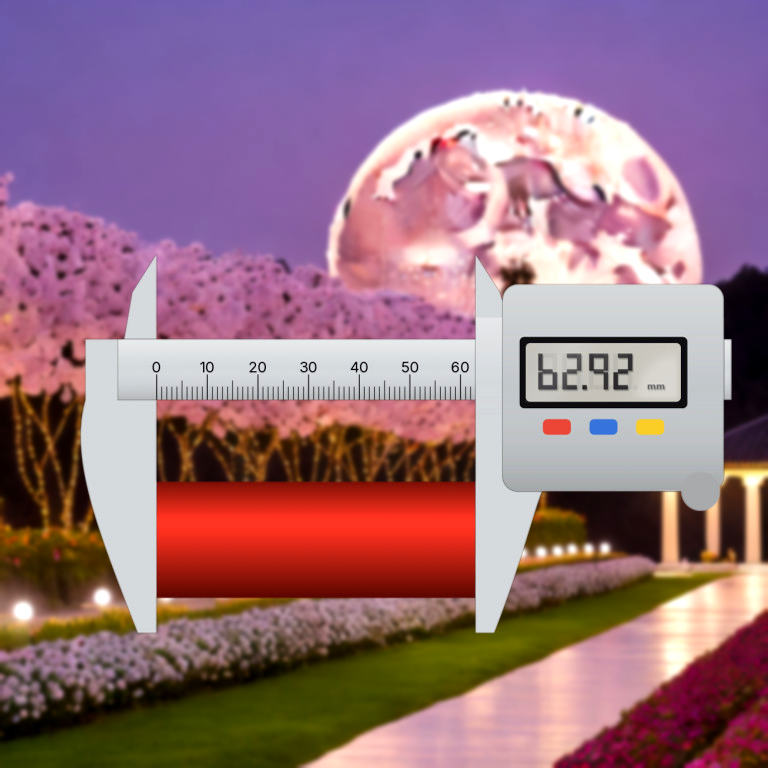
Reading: 62.92 mm
